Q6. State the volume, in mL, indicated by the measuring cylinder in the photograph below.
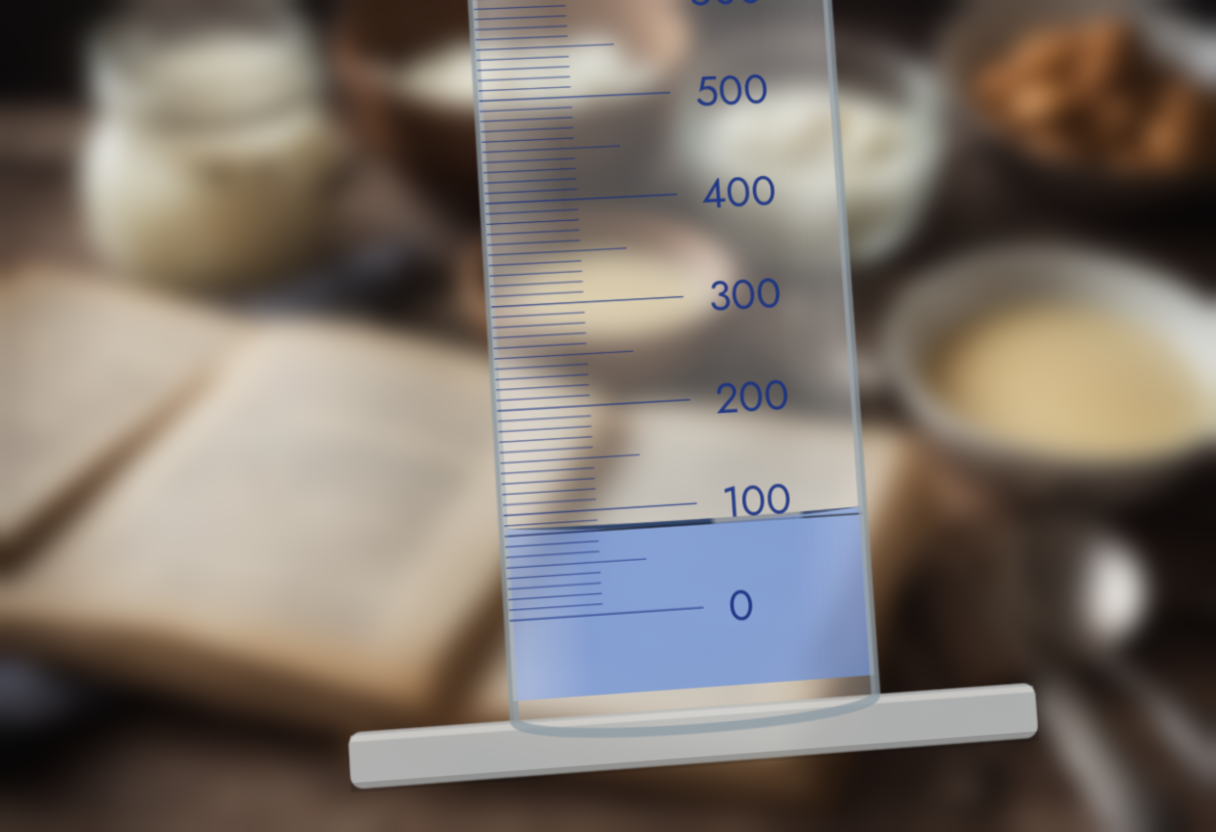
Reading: 80 mL
